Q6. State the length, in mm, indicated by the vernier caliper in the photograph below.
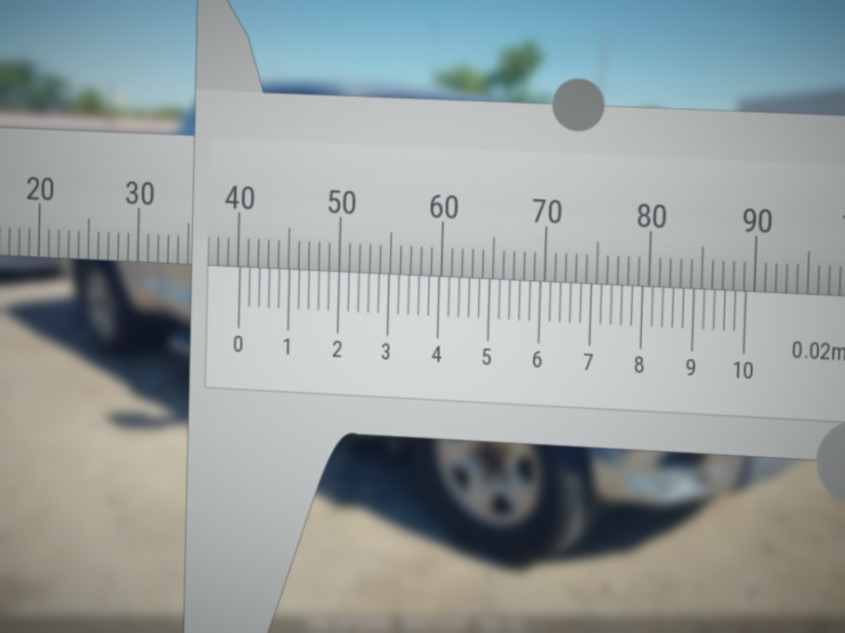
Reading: 40.2 mm
